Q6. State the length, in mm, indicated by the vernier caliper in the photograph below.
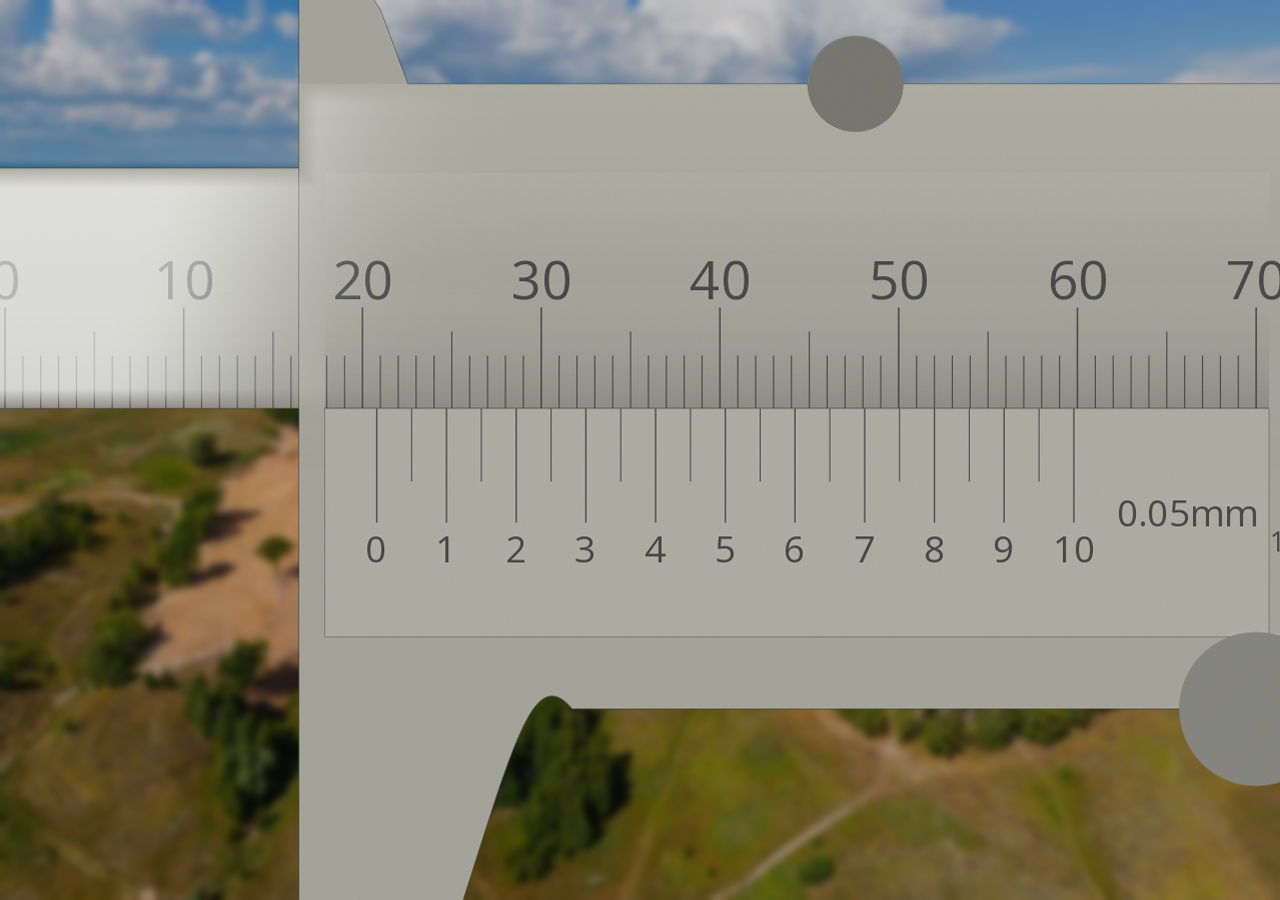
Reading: 20.8 mm
